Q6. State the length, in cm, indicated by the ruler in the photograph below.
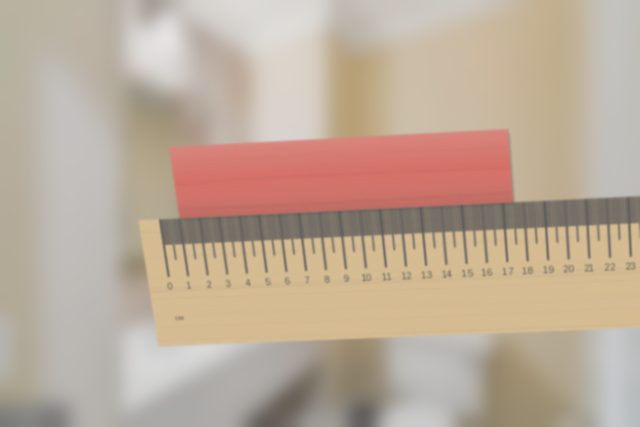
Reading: 16.5 cm
